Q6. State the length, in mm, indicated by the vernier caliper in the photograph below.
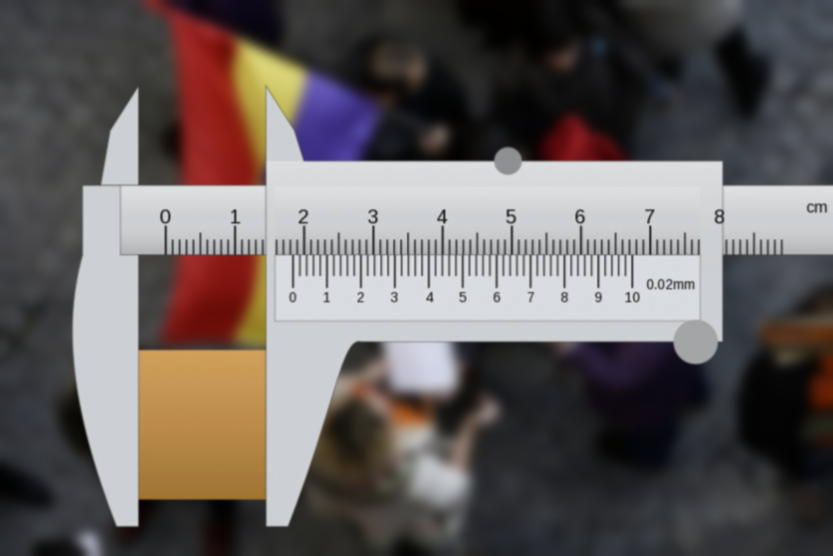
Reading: 18.4 mm
